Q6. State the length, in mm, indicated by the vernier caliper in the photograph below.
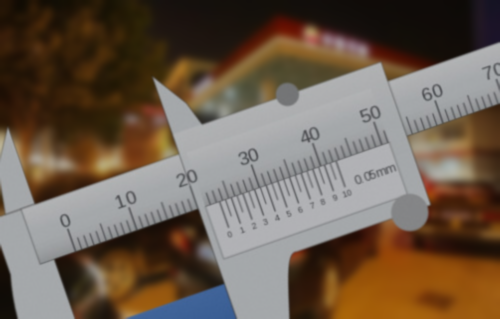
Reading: 23.5 mm
